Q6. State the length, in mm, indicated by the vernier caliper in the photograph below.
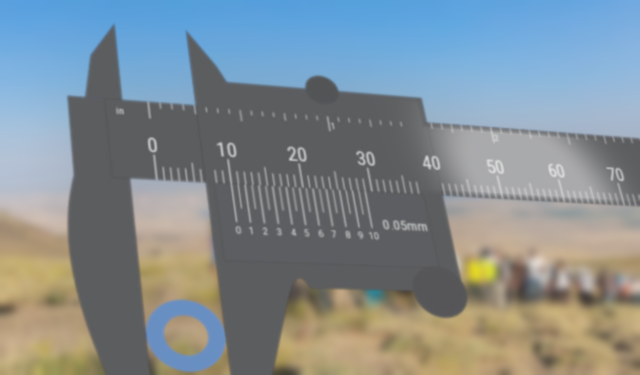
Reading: 10.0 mm
